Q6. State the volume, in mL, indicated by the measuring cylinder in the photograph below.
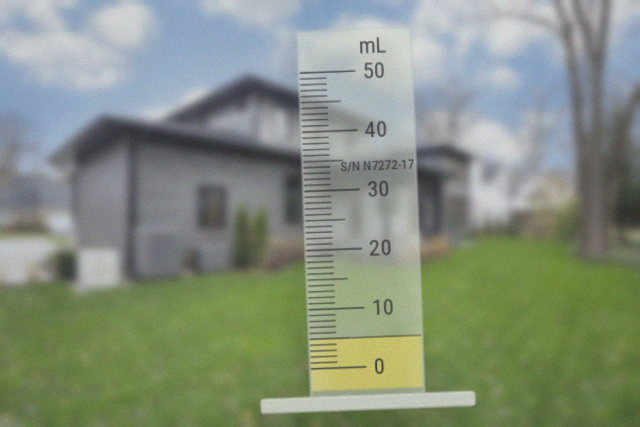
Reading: 5 mL
